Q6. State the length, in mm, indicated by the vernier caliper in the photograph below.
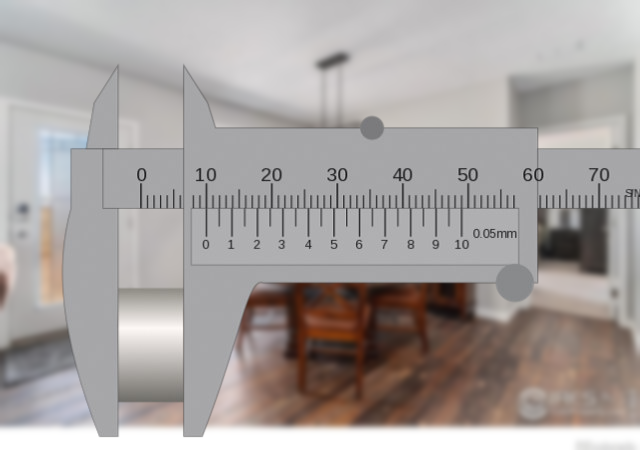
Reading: 10.0 mm
